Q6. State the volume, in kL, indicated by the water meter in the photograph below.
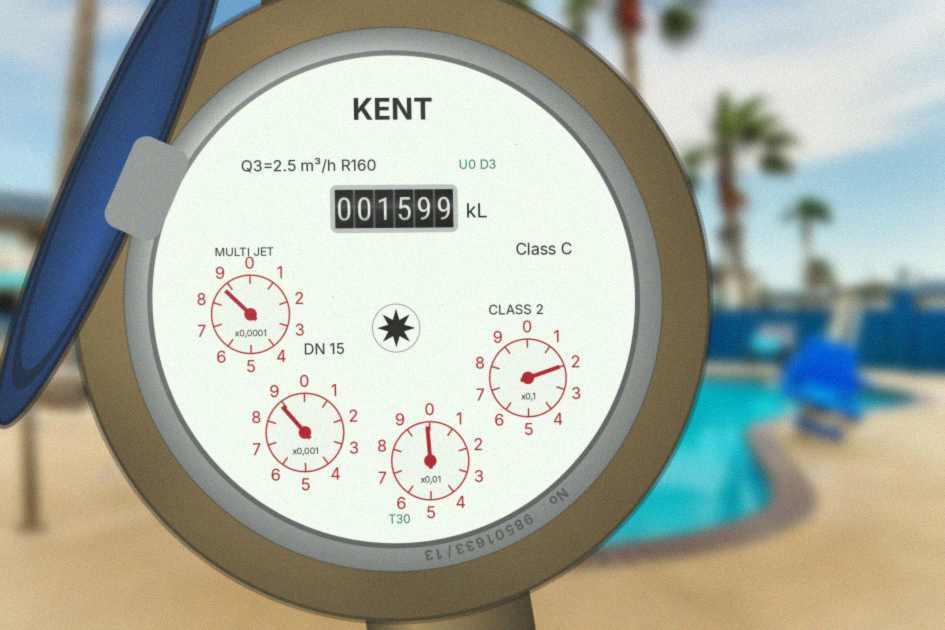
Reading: 1599.1988 kL
